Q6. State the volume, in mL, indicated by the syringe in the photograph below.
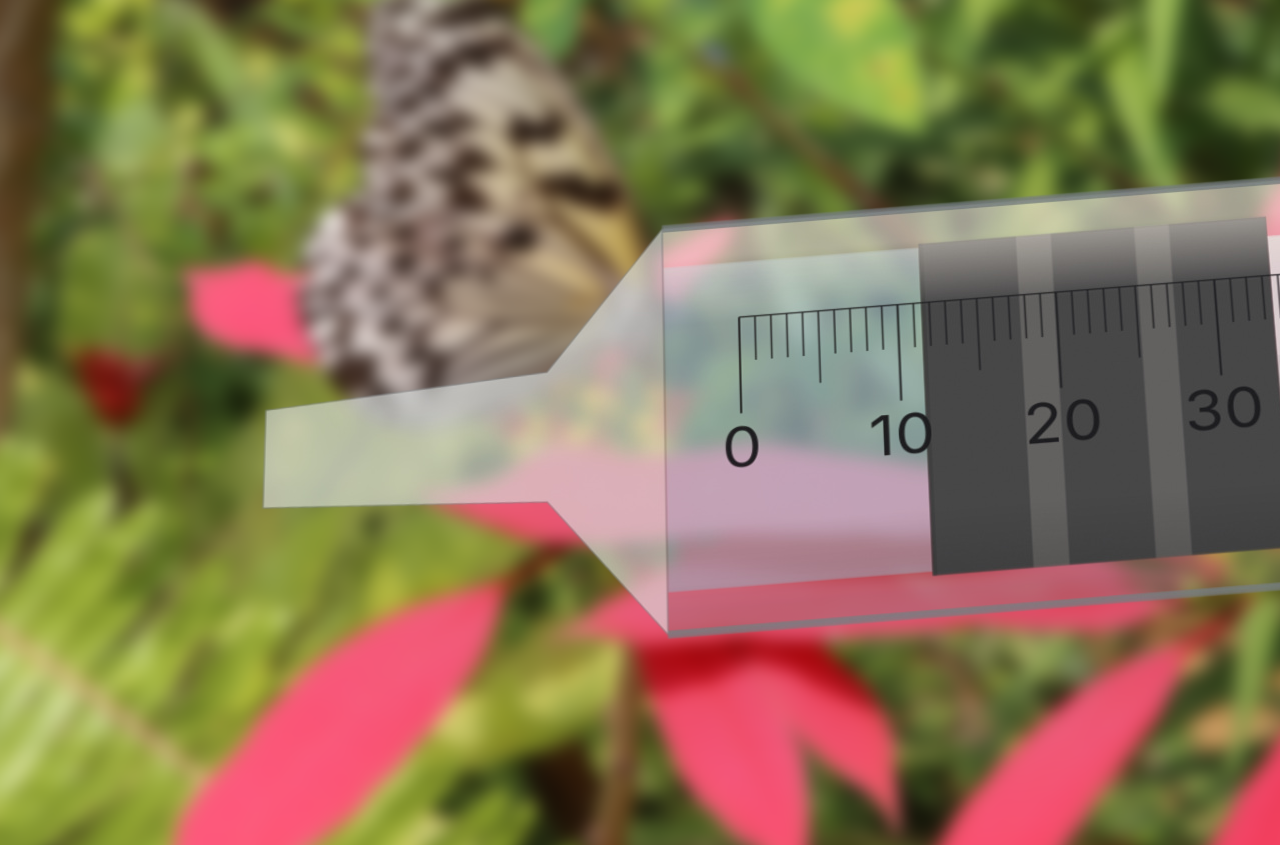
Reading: 11.5 mL
